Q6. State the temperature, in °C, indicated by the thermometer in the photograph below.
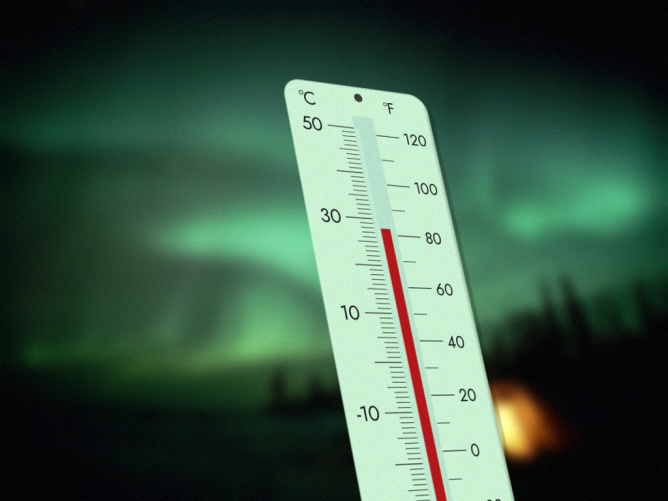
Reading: 28 °C
